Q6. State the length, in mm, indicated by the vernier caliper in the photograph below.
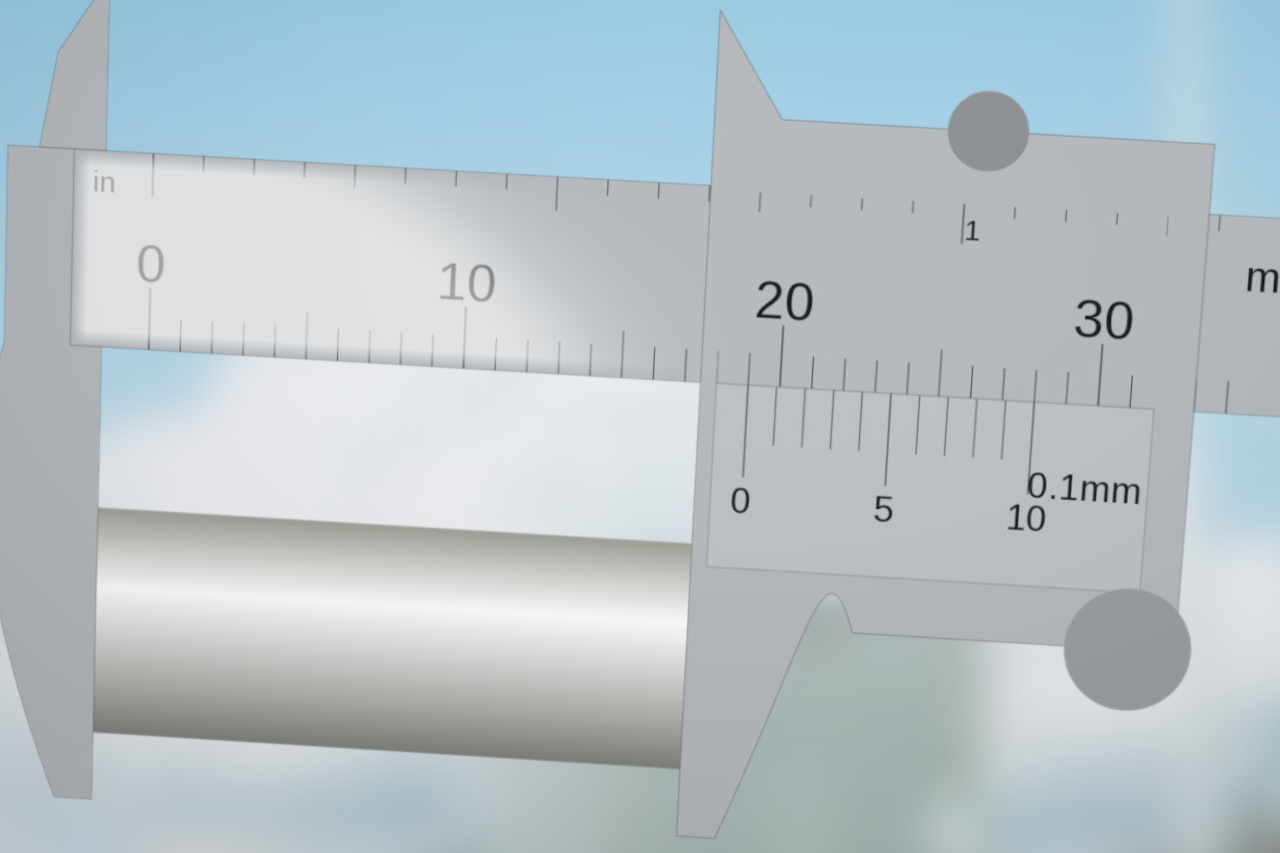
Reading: 19.0 mm
